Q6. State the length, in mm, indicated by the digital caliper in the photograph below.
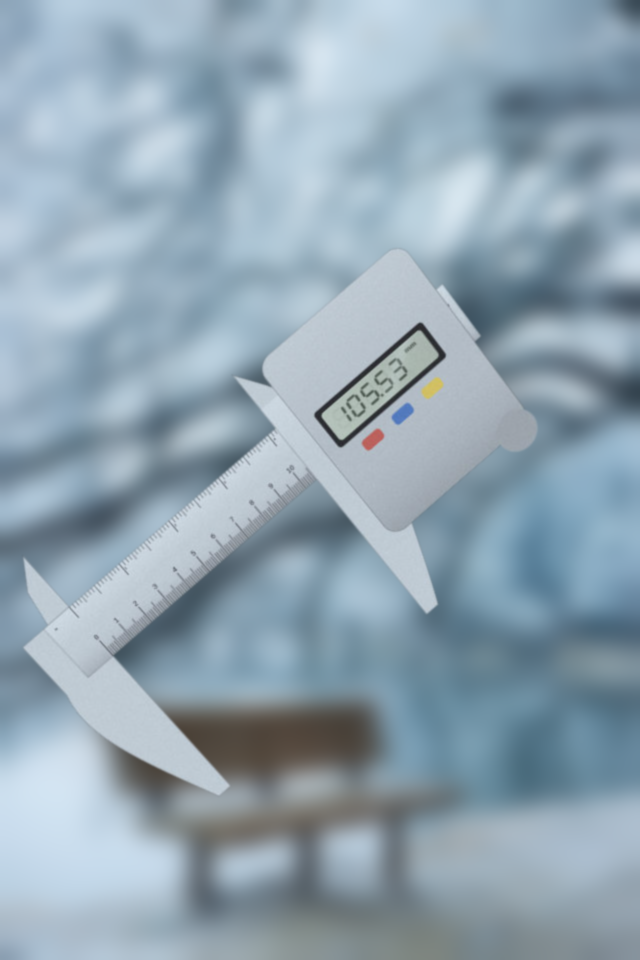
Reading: 105.53 mm
